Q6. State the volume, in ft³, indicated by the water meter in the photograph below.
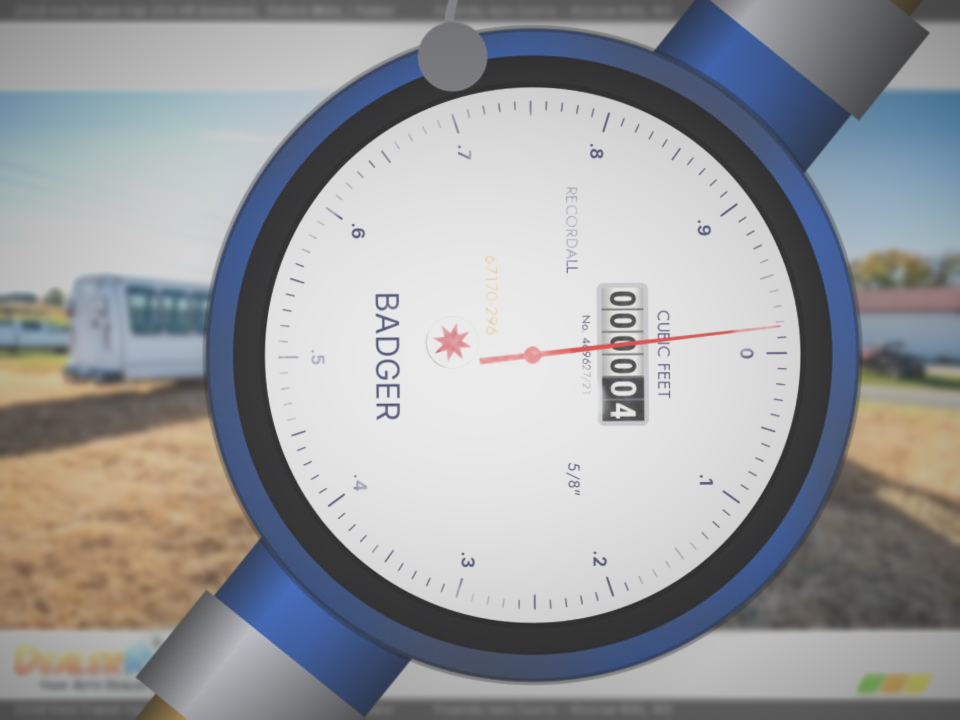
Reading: 3.98 ft³
